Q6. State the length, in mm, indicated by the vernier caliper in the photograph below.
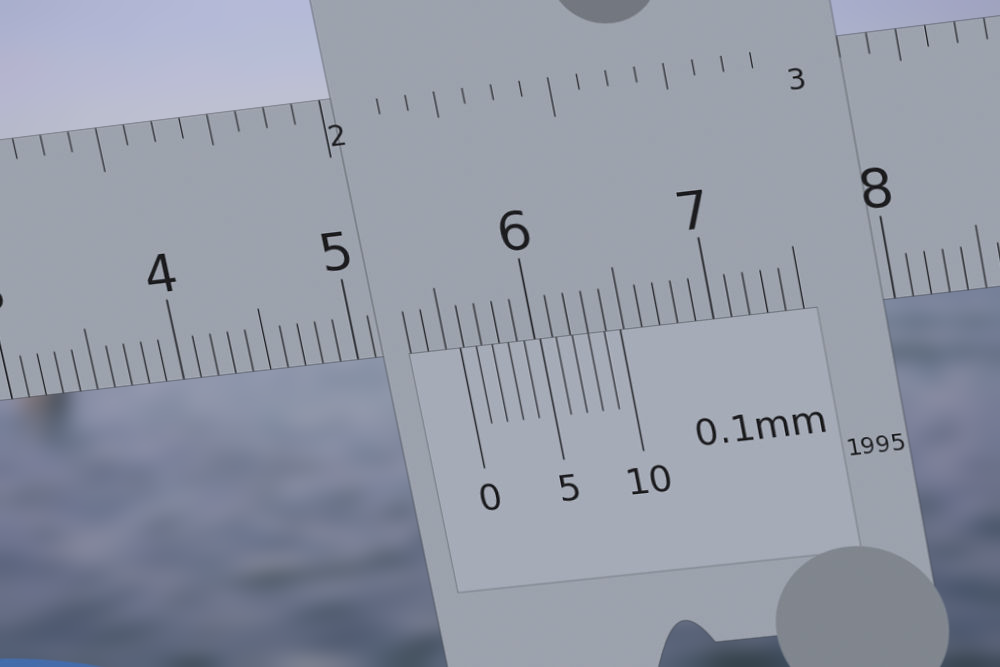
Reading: 55.8 mm
